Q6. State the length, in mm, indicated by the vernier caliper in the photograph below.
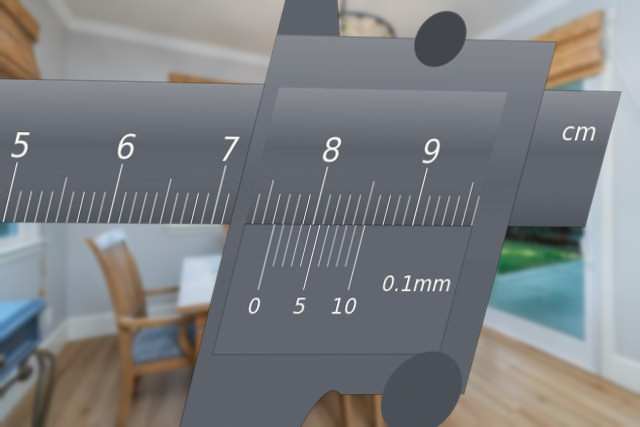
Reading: 76.2 mm
